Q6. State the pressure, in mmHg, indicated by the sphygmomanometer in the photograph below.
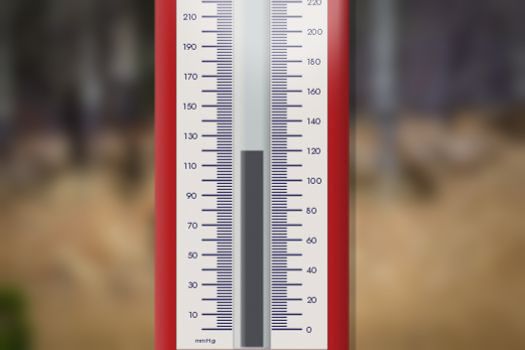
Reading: 120 mmHg
